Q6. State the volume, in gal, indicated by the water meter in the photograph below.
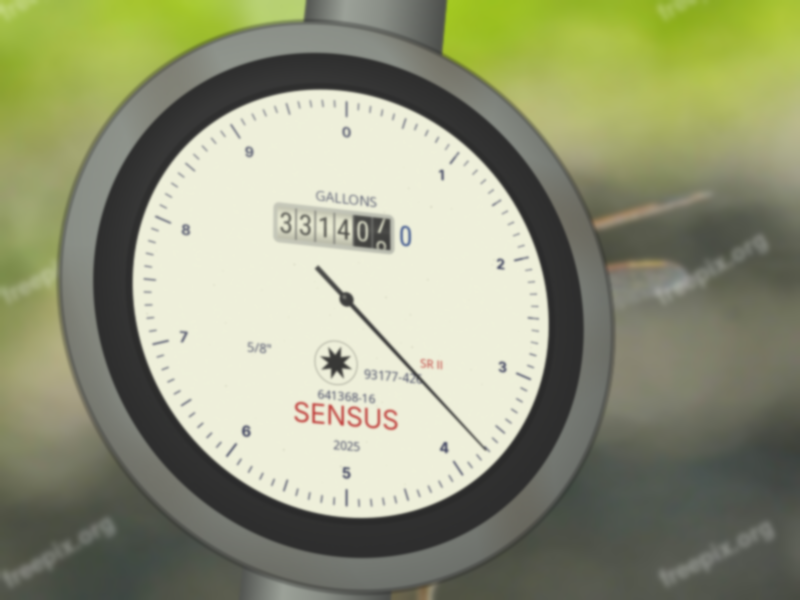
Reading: 3314073.7 gal
